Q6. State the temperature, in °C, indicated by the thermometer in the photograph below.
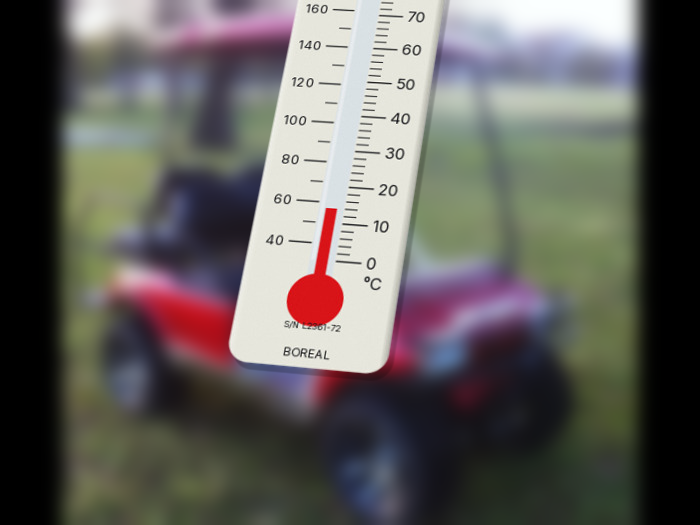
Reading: 14 °C
